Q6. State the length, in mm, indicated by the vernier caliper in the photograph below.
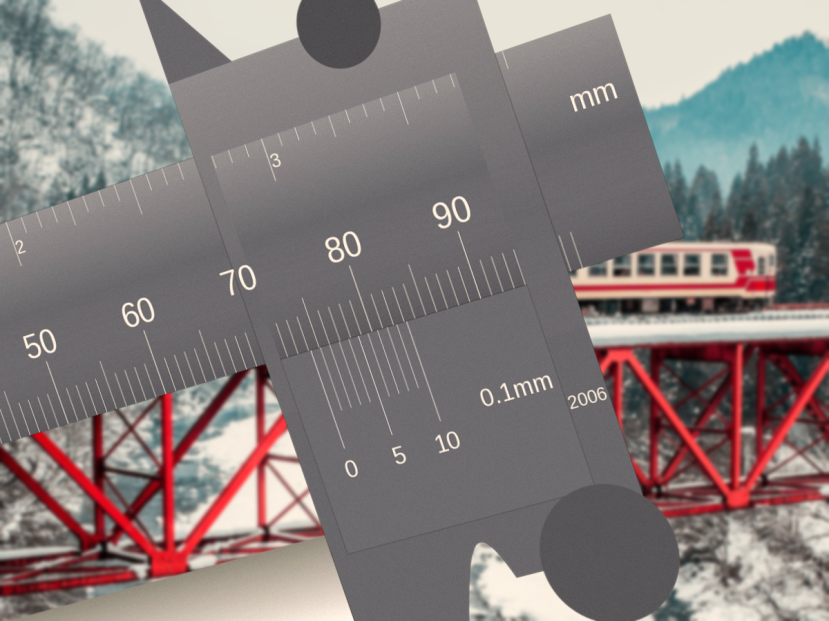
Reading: 74.2 mm
